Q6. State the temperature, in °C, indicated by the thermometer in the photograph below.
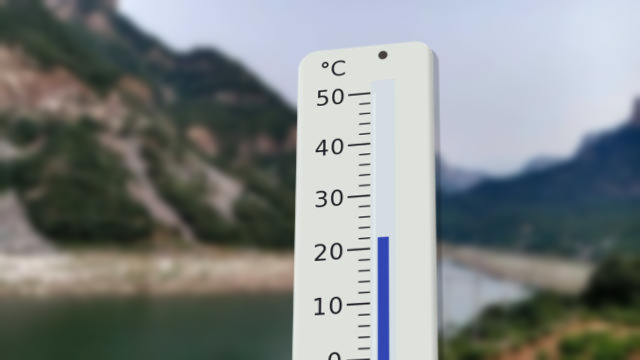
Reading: 22 °C
